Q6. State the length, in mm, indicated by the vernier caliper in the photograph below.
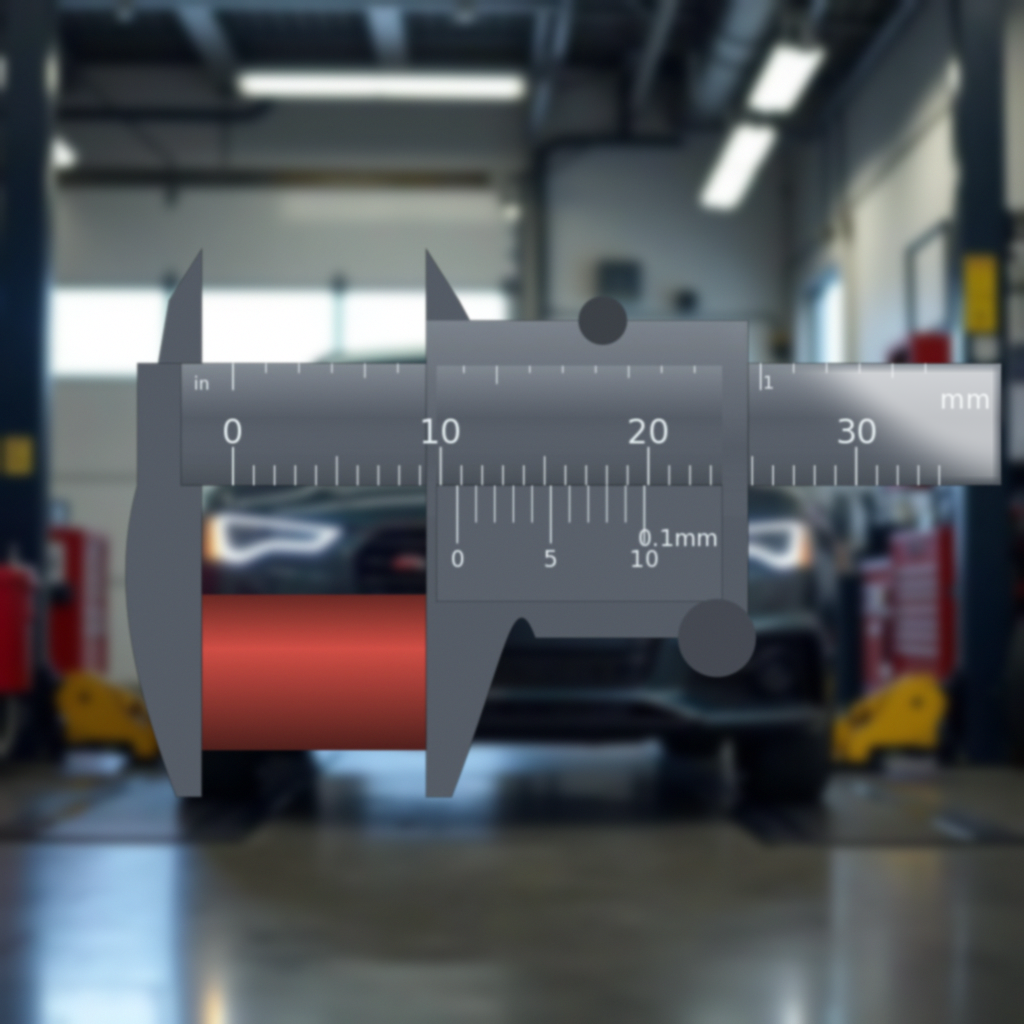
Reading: 10.8 mm
